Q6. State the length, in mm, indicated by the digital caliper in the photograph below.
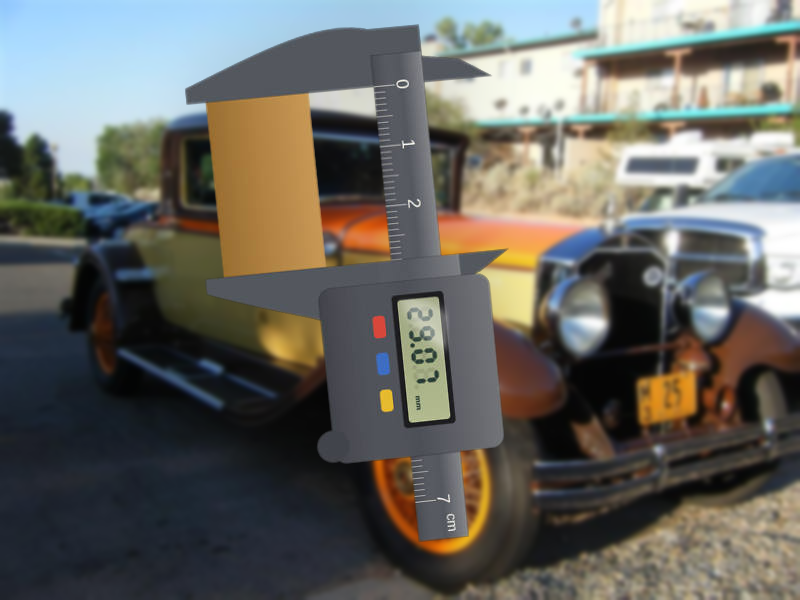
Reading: 29.07 mm
